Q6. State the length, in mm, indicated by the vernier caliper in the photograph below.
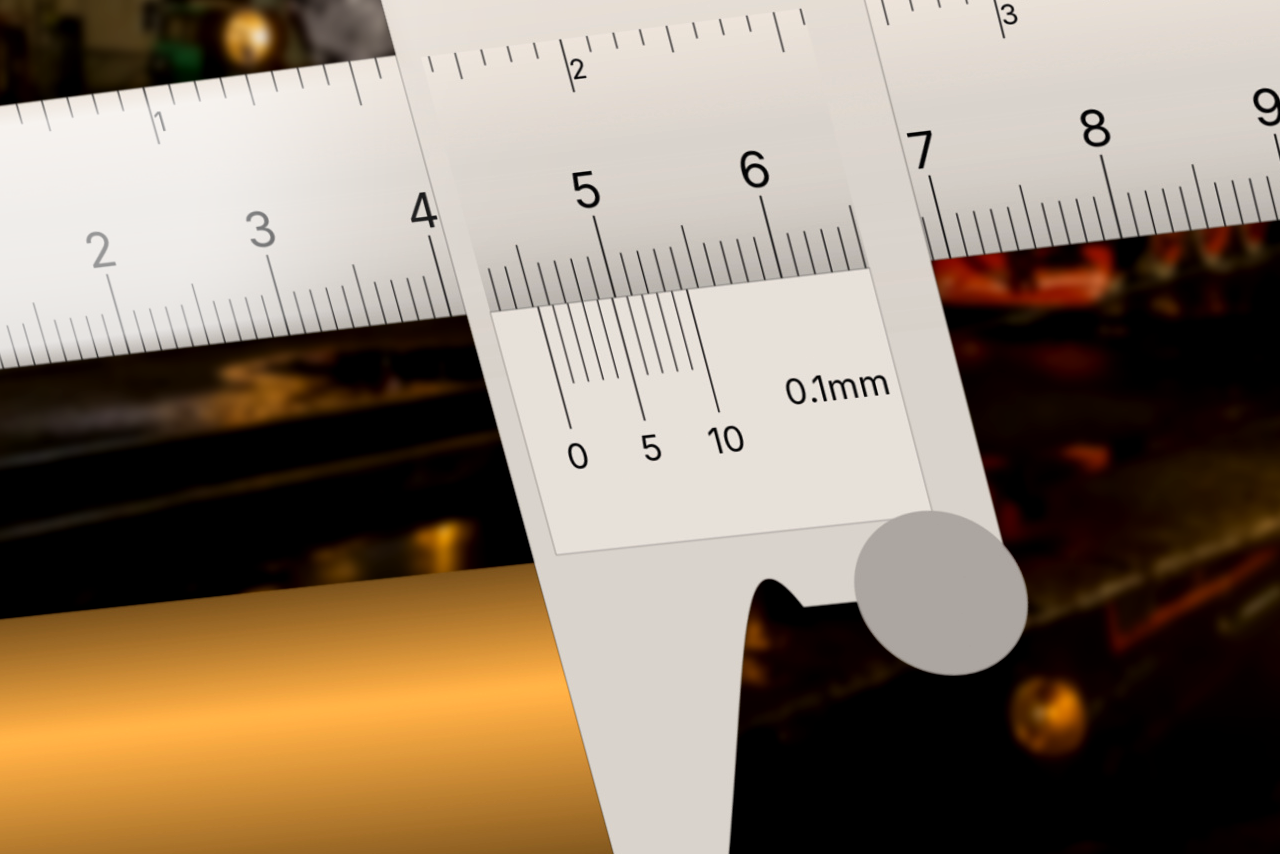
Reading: 45.3 mm
